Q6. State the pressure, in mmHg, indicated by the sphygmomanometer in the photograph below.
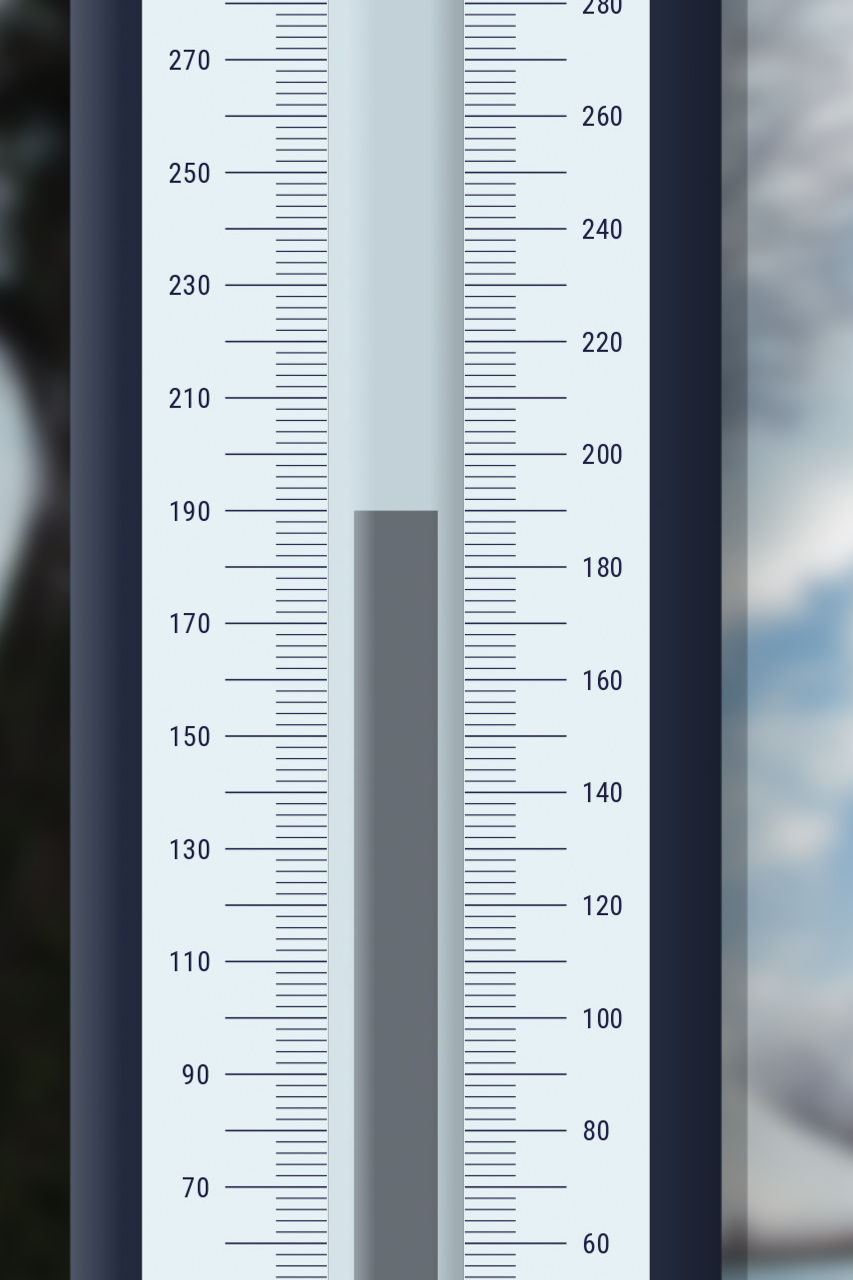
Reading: 190 mmHg
